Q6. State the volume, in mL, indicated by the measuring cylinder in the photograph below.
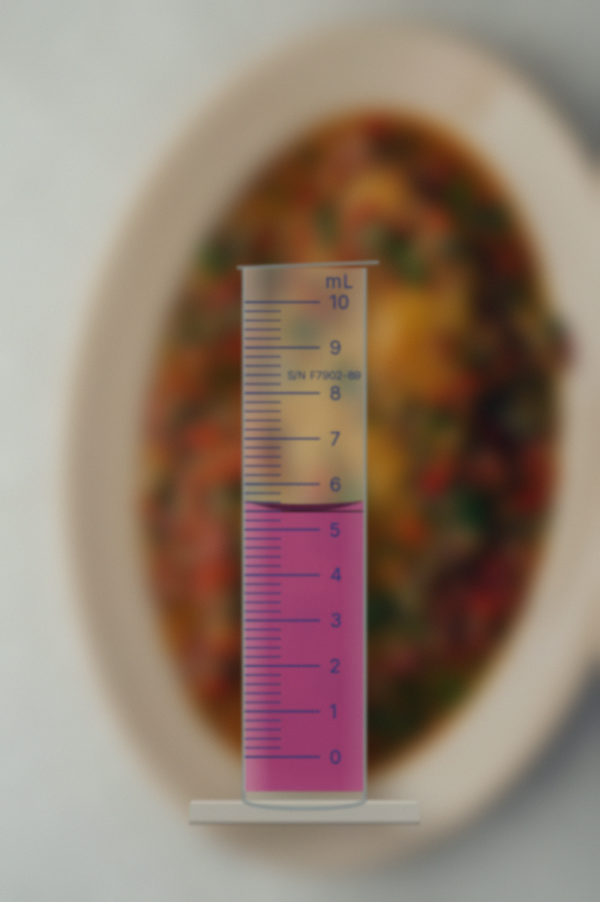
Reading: 5.4 mL
